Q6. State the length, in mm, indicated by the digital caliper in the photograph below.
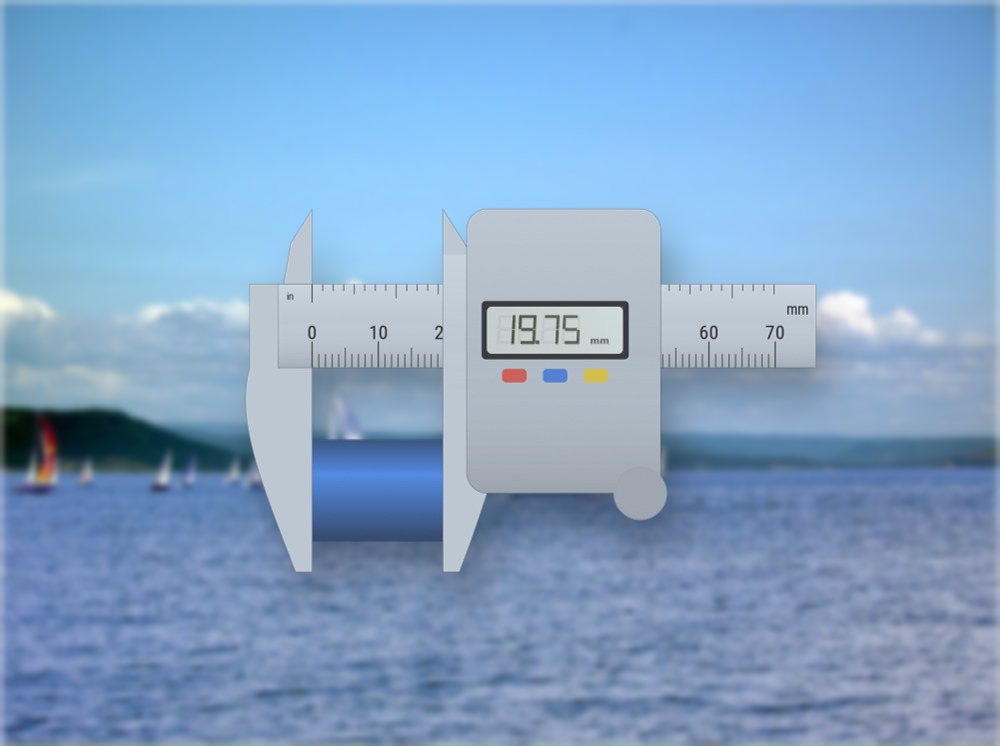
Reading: 19.75 mm
